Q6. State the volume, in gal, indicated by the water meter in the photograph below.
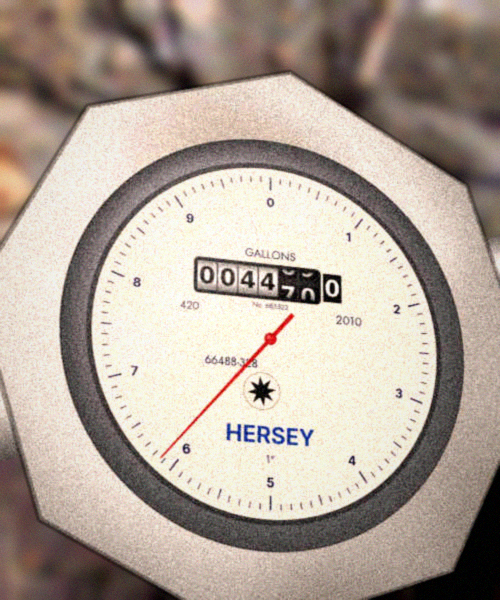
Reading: 44696.1 gal
